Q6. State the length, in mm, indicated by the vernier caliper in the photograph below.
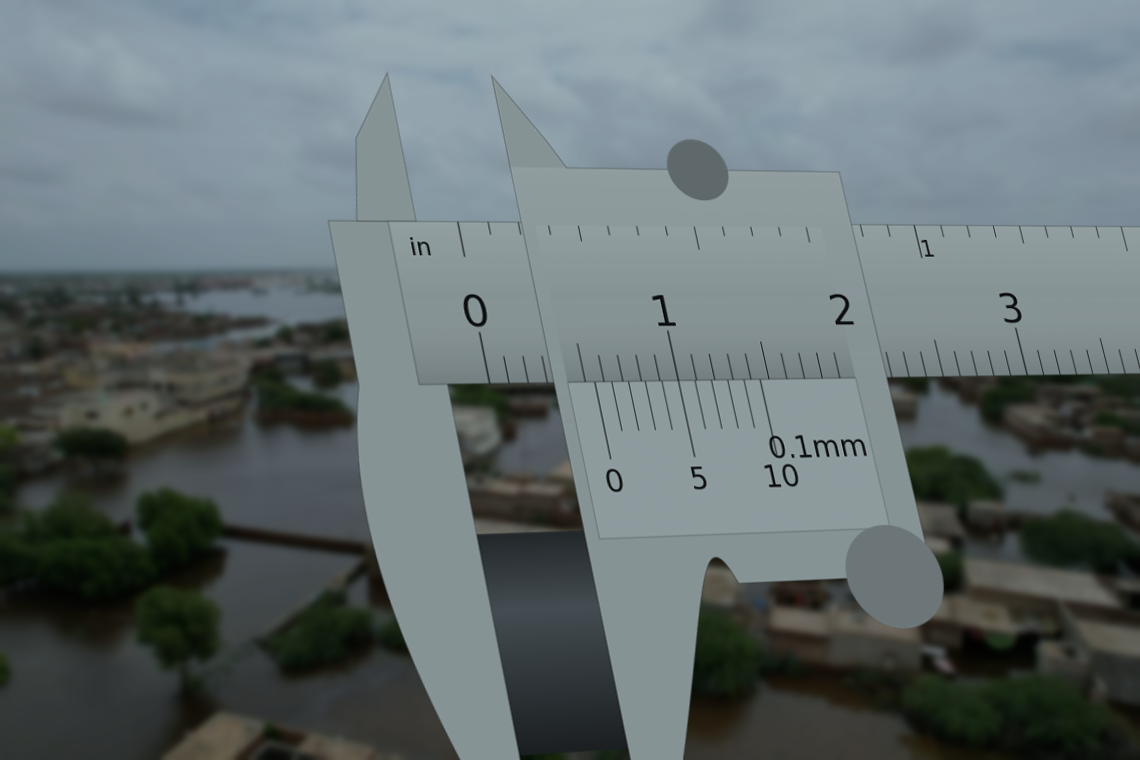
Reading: 5.5 mm
